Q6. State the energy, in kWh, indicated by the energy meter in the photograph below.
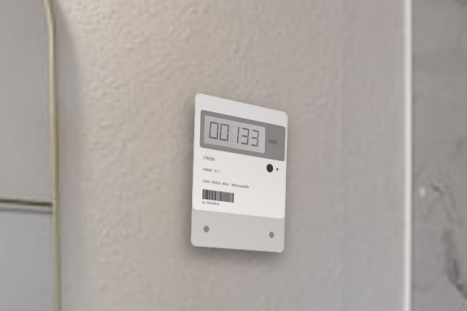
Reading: 133 kWh
